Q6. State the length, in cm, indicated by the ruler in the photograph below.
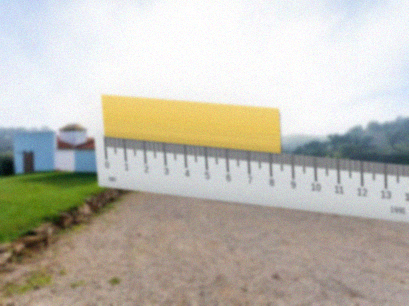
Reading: 8.5 cm
